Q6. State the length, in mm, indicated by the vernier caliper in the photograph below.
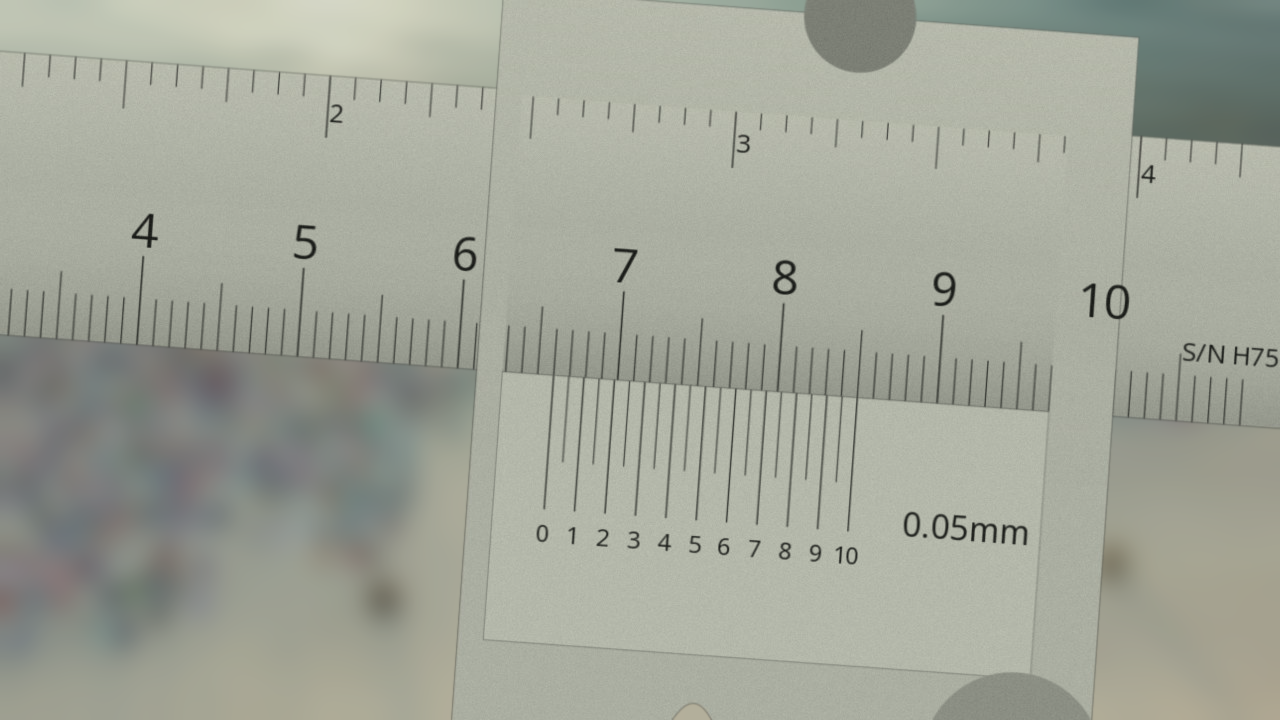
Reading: 66.0 mm
